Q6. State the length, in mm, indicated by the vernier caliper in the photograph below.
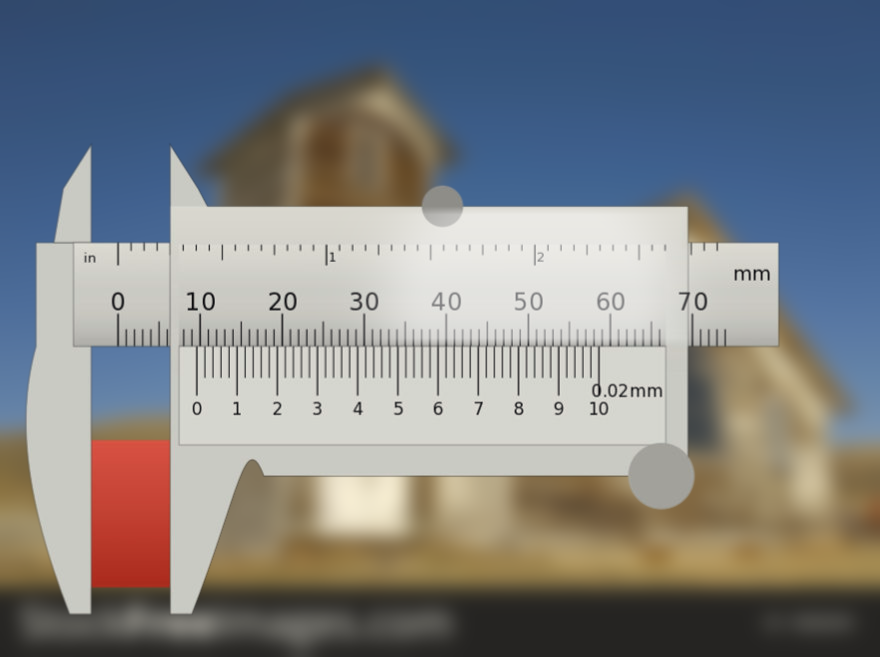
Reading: 9.6 mm
